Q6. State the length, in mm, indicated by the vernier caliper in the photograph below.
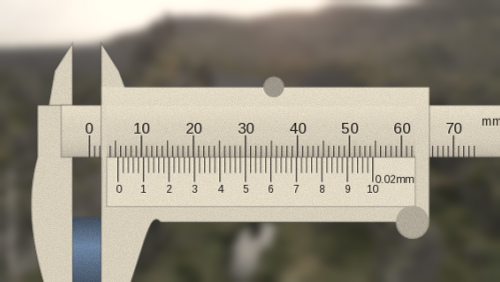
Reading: 5.5 mm
